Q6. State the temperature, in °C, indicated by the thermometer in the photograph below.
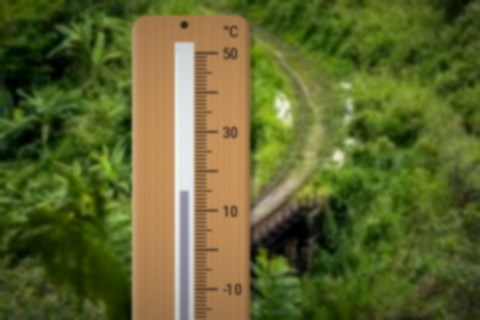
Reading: 15 °C
